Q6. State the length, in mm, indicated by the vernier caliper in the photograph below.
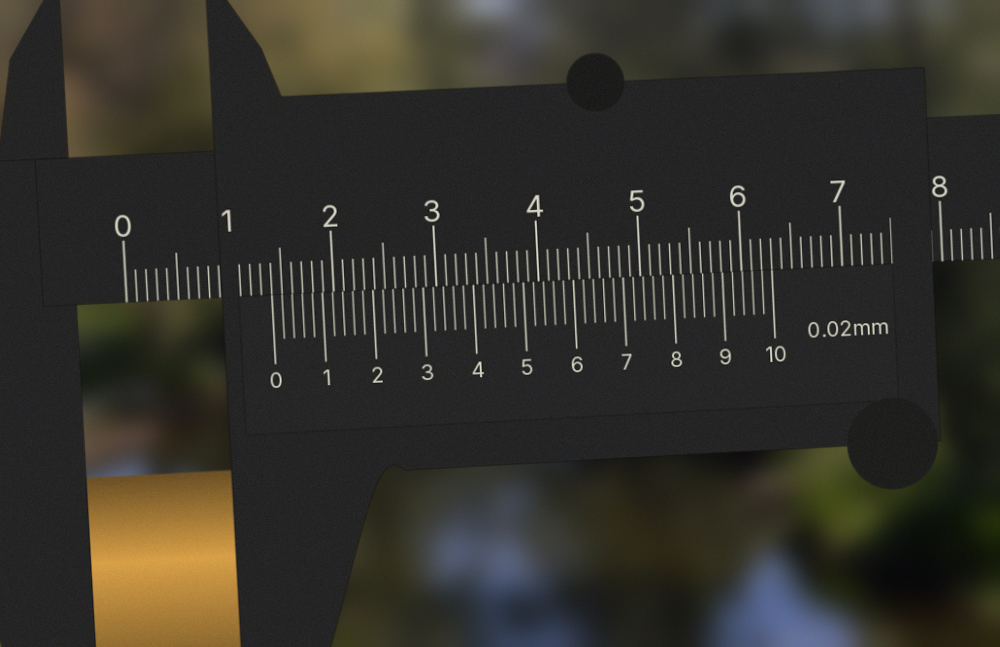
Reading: 14.0 mm
